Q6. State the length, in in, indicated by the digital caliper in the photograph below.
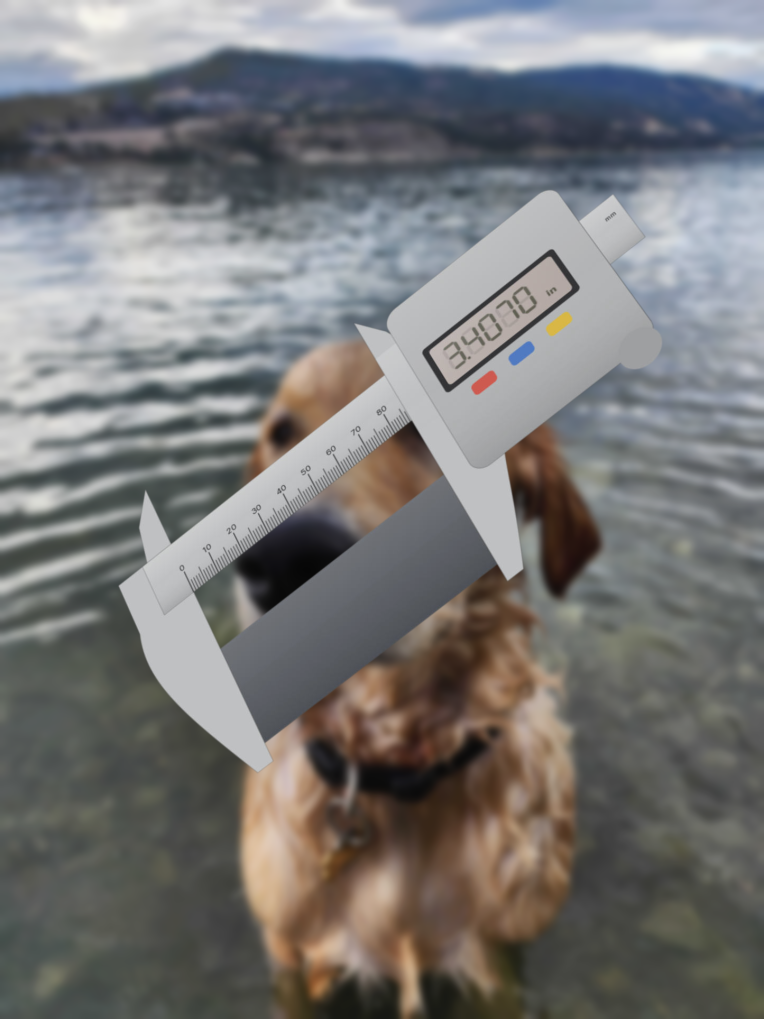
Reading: 3.4070 in
